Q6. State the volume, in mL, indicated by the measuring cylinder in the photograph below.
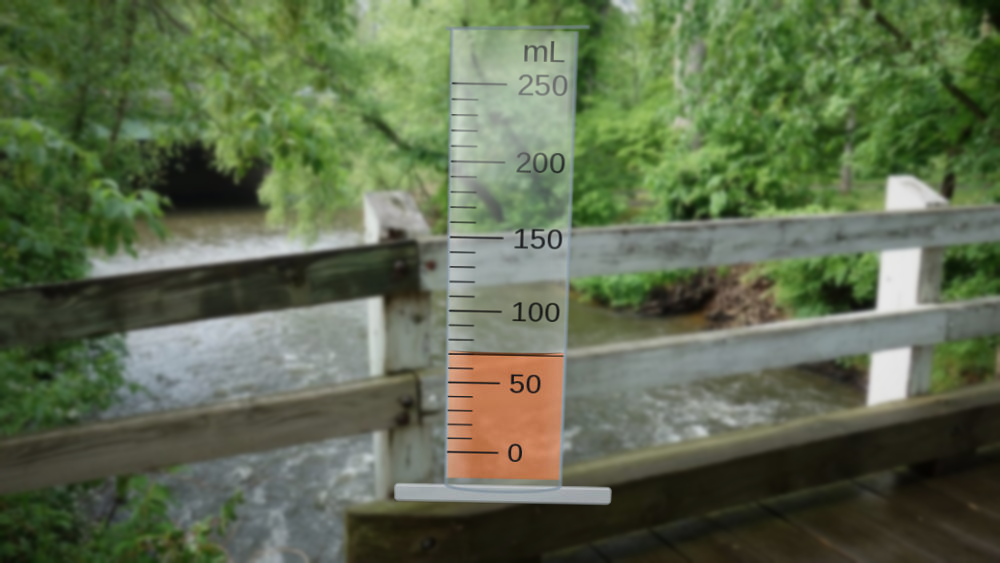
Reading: 70 mL
